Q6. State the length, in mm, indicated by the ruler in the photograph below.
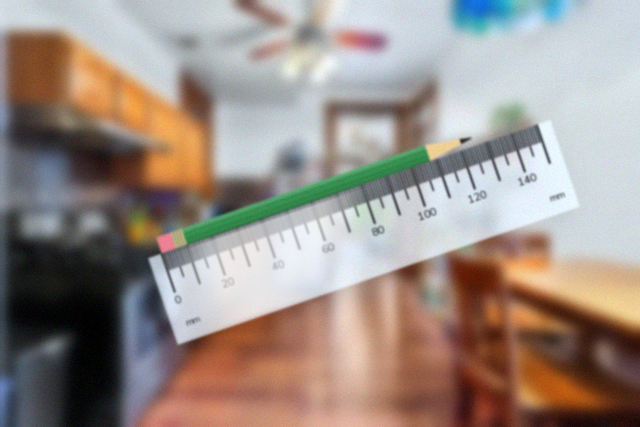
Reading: 125 mm
